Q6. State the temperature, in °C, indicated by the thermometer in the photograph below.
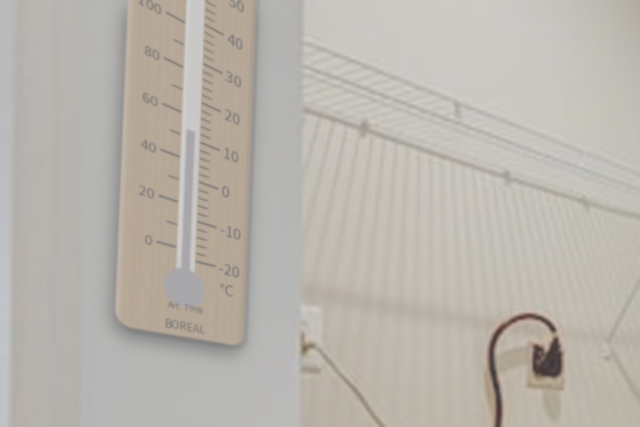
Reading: 12 °C
